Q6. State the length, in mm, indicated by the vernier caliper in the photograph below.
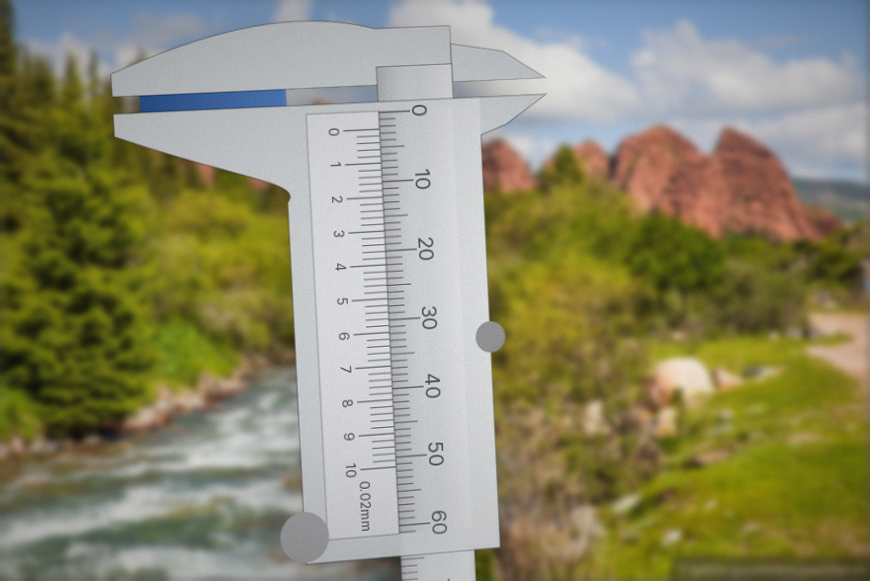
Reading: 2.4 mm
